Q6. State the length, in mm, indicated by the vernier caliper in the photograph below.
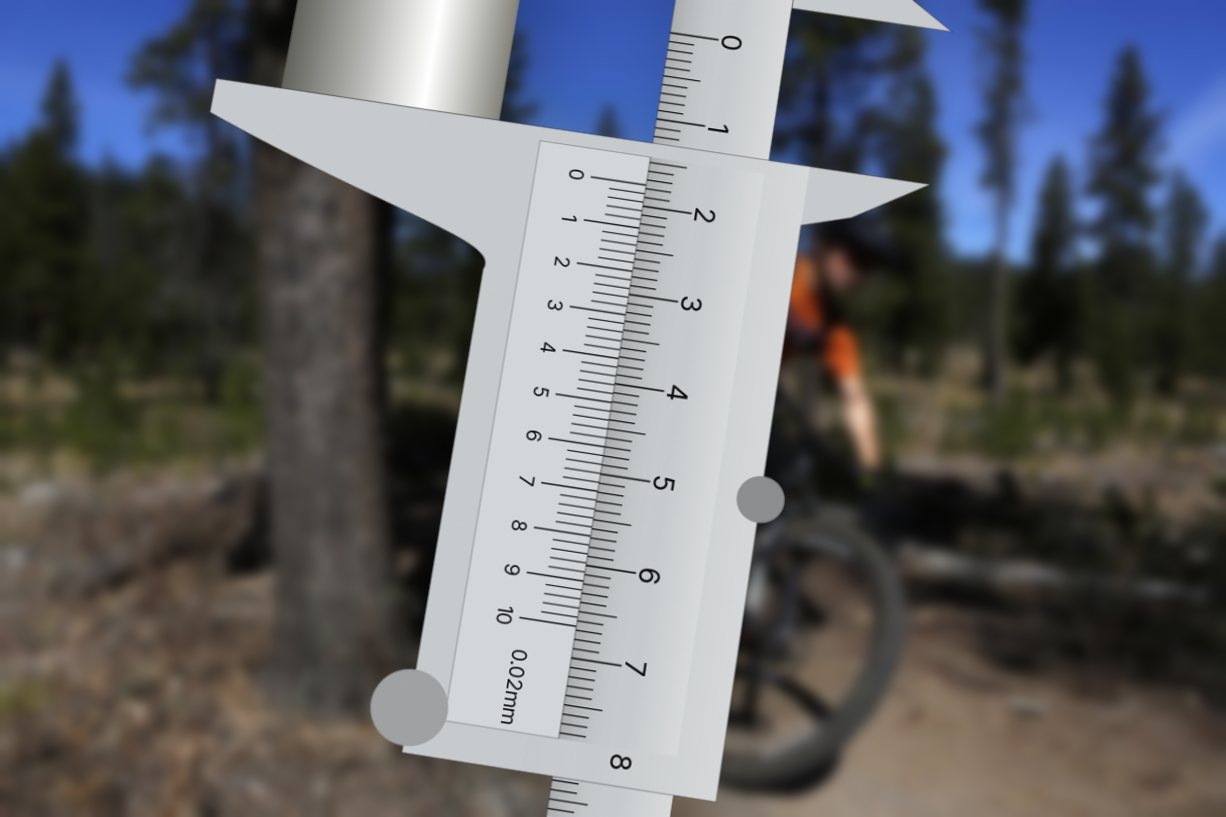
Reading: 17.6 mm
